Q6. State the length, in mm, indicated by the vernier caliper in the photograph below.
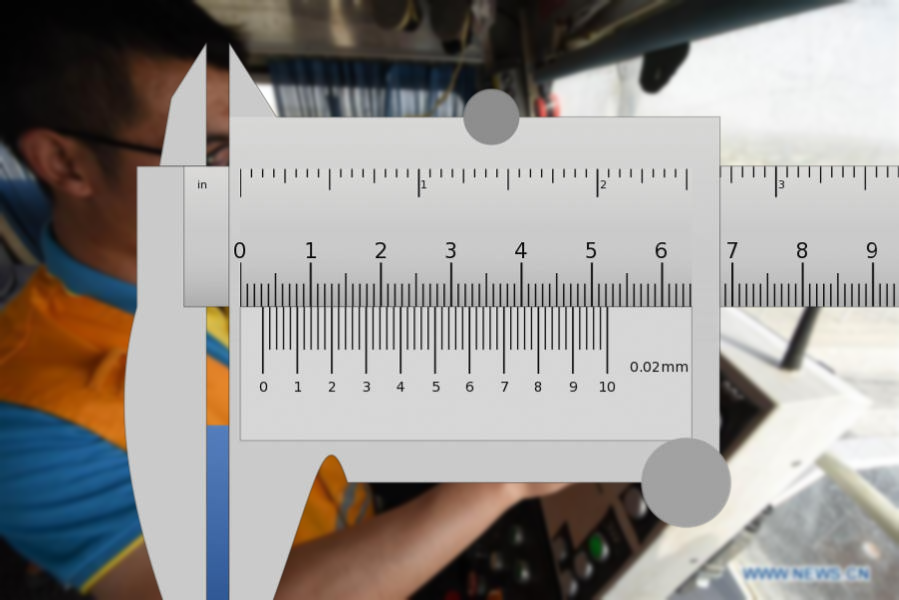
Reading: 3.2 mm
